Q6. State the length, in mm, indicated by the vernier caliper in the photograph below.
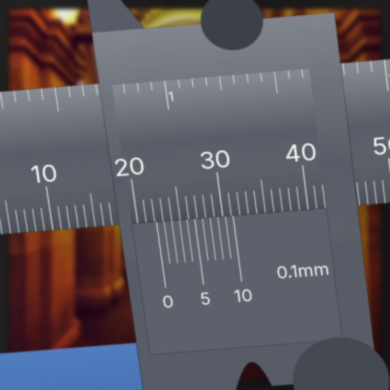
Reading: 22.2 mm
